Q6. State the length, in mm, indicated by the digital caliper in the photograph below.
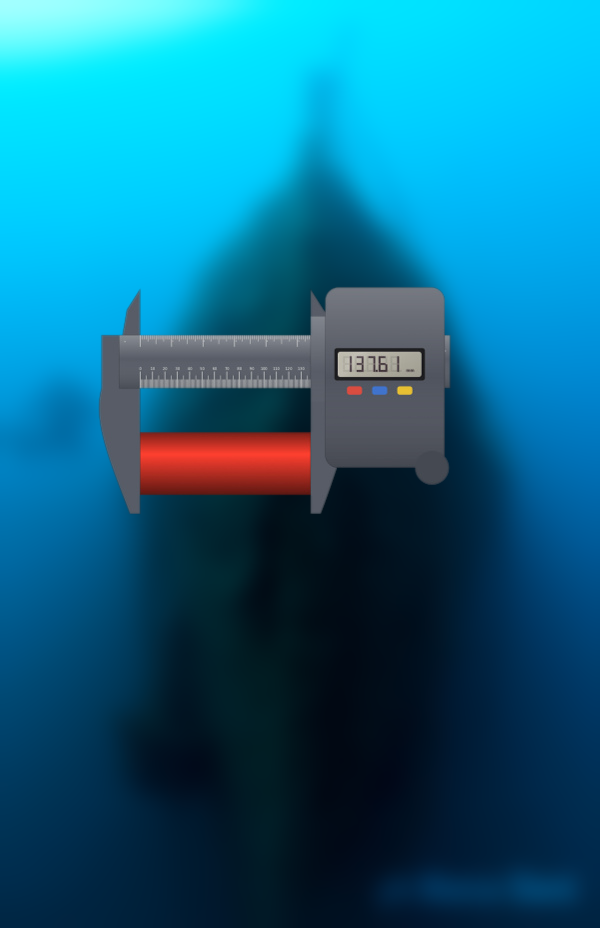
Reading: 137.61 mm
